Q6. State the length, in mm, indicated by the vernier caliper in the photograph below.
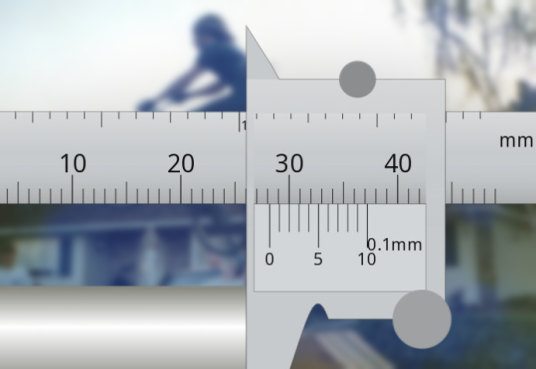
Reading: 28.2 mm
